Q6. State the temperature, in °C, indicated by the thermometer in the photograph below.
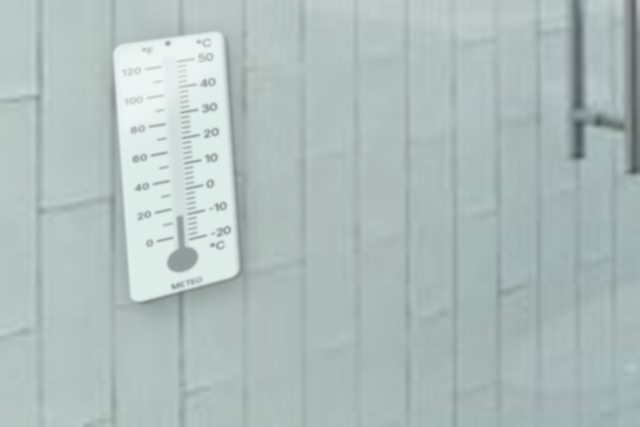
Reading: -10 °C
